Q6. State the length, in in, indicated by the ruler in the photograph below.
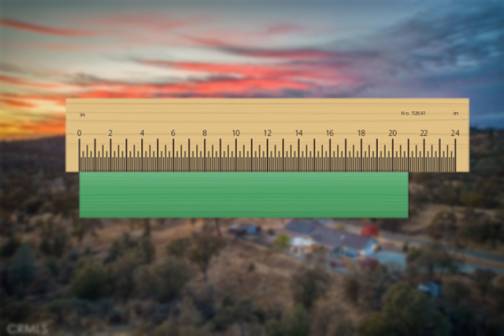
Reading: 21 in
